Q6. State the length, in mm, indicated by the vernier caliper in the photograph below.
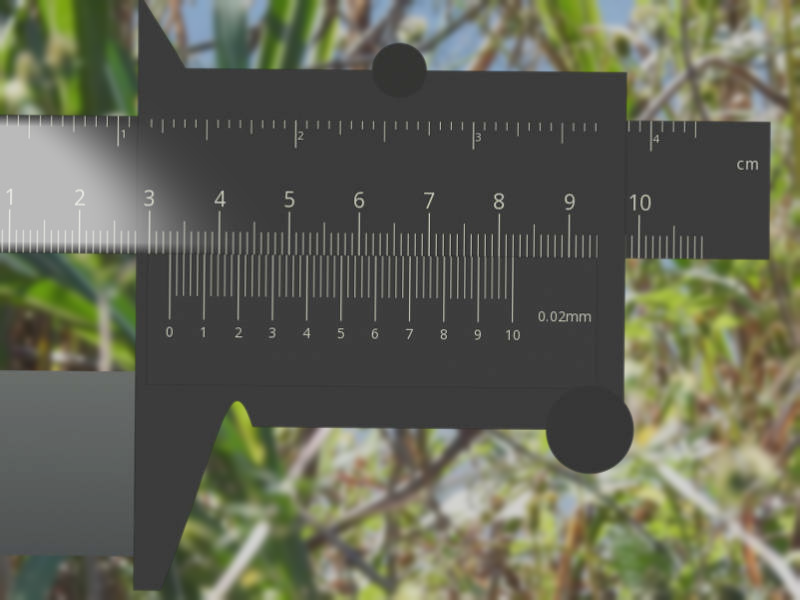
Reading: 33.0 mm
